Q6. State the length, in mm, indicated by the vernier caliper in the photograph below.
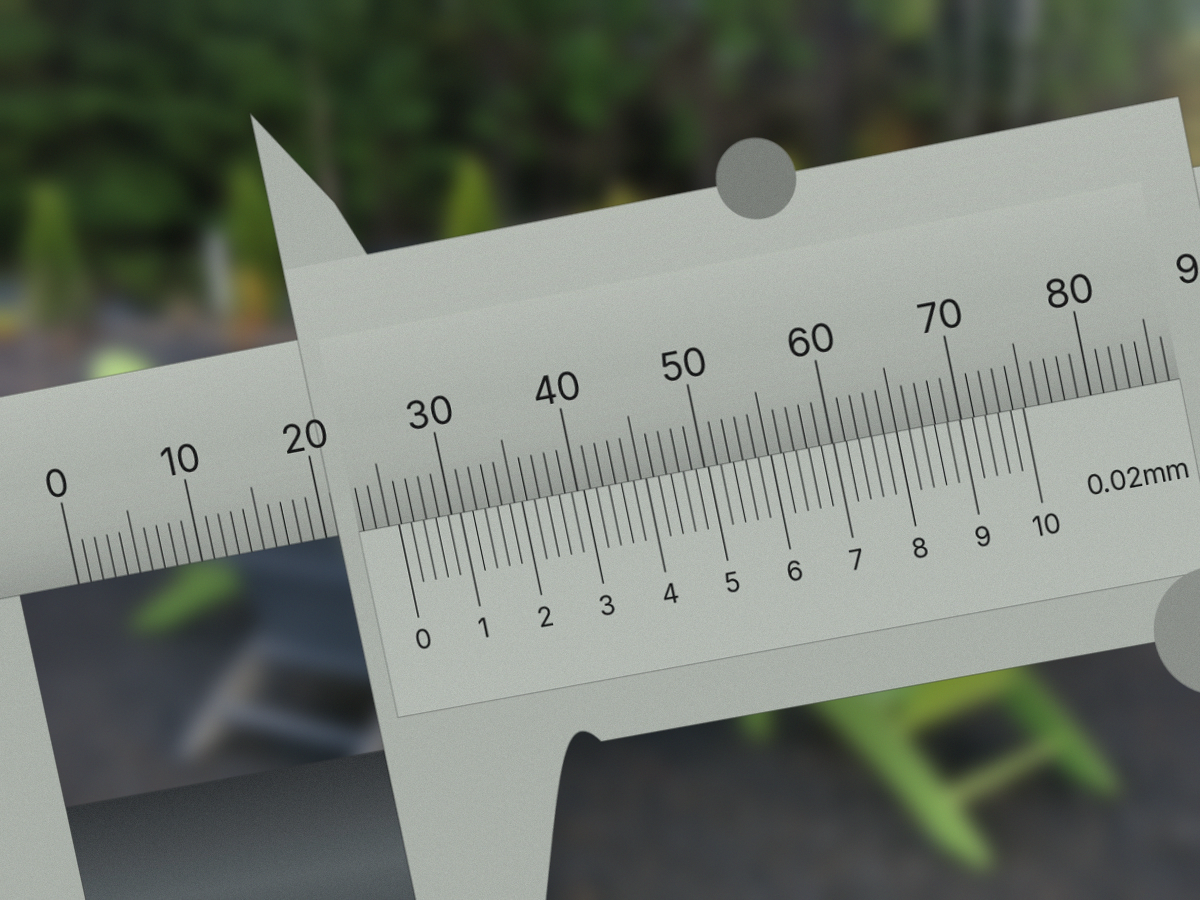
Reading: 25.8 mm
